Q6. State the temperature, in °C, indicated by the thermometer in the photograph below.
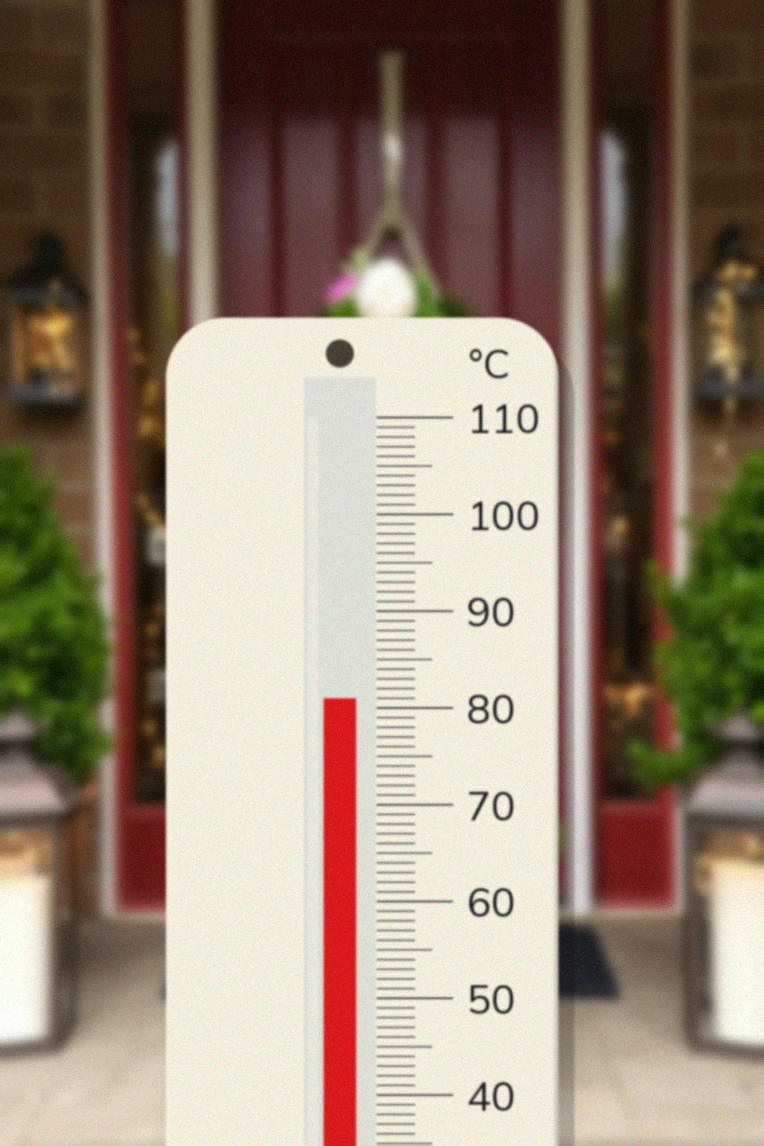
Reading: 81 °C
